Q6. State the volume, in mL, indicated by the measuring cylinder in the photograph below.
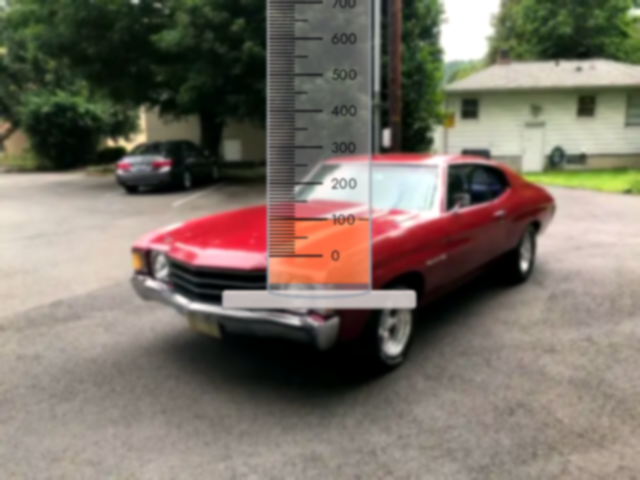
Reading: 100 mL
